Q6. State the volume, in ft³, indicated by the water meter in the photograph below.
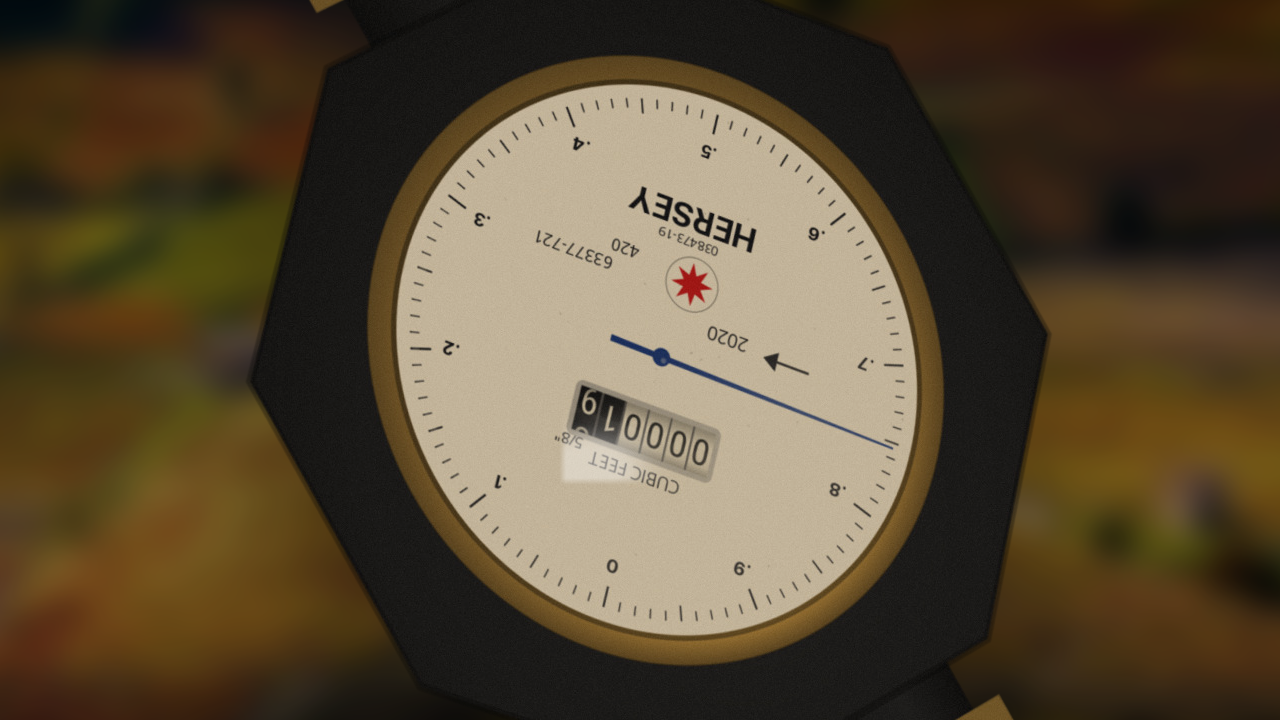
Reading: 18.75 ft³
